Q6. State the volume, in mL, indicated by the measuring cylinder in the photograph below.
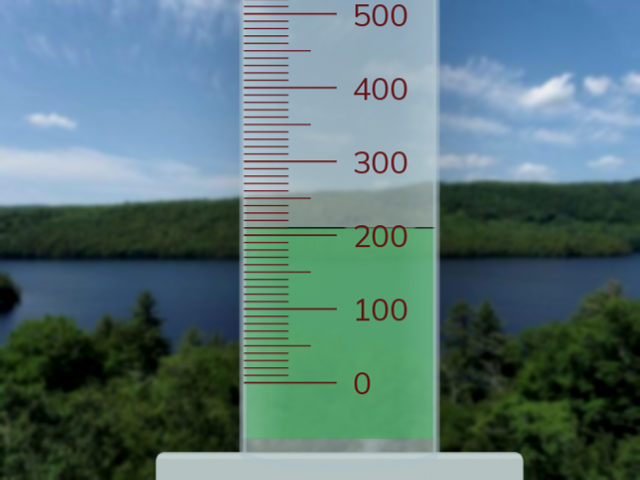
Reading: 210 mL
